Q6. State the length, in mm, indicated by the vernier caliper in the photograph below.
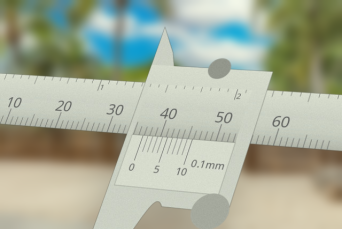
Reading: 36.8 mm
